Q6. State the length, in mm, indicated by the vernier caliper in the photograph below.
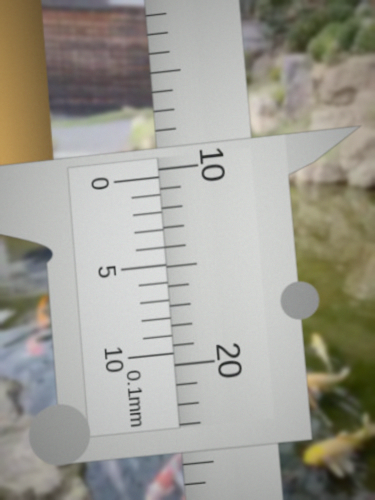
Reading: 10.4 mm
